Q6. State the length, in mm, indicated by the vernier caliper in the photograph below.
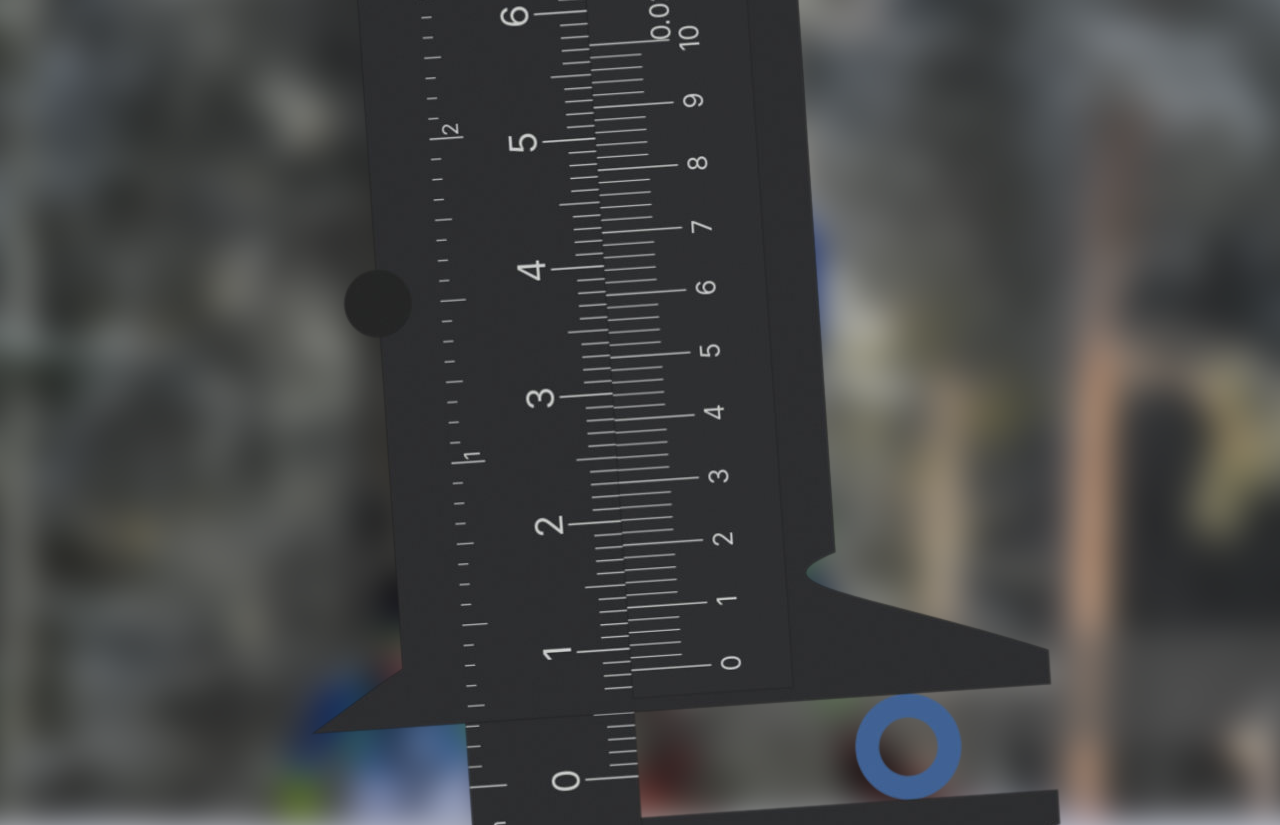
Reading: 8.3 mm
